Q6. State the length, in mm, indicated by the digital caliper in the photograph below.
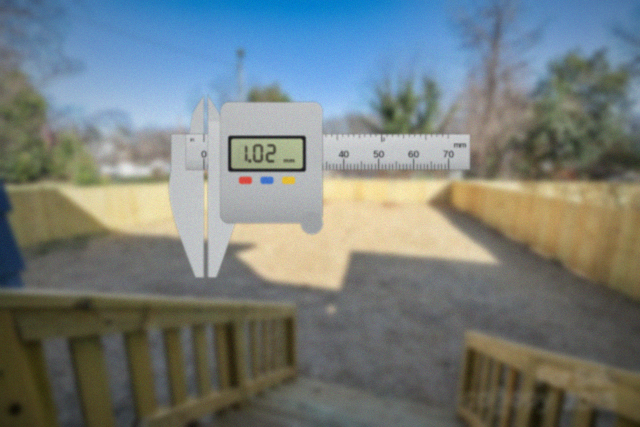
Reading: 1.02 mm
